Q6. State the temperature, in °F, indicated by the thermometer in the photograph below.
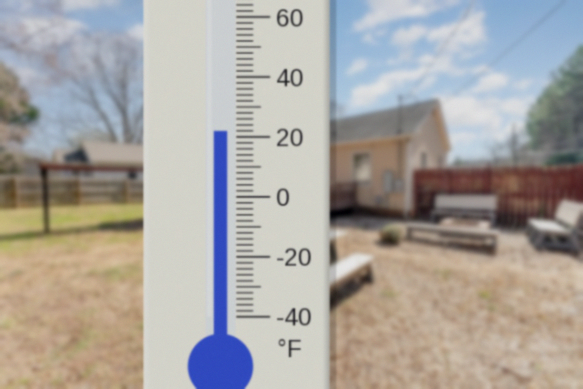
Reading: 22 °F
